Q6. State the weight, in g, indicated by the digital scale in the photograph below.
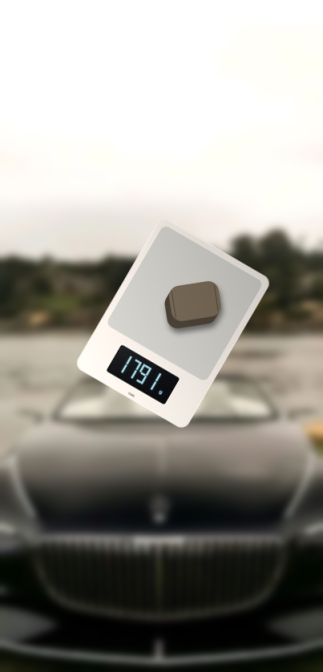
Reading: 1791 g
